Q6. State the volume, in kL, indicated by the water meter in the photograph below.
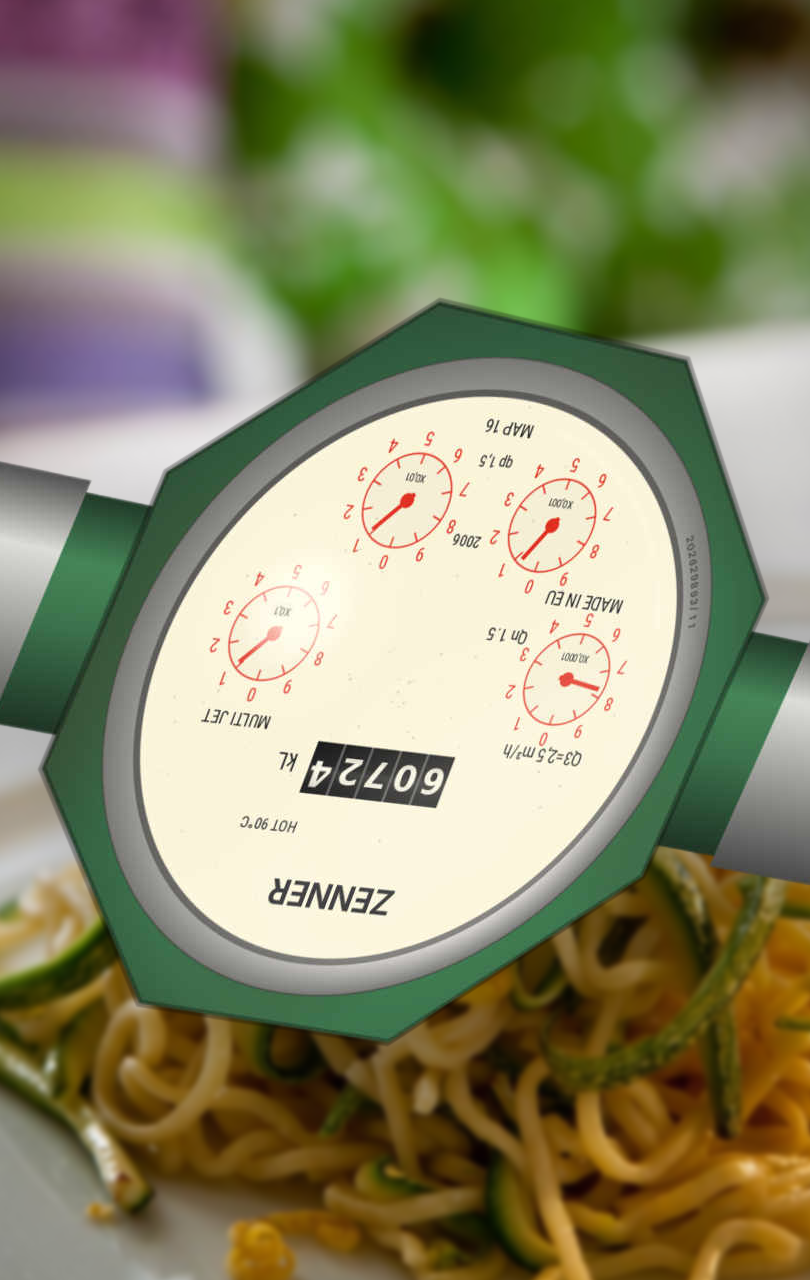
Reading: 60724.1107 kL
